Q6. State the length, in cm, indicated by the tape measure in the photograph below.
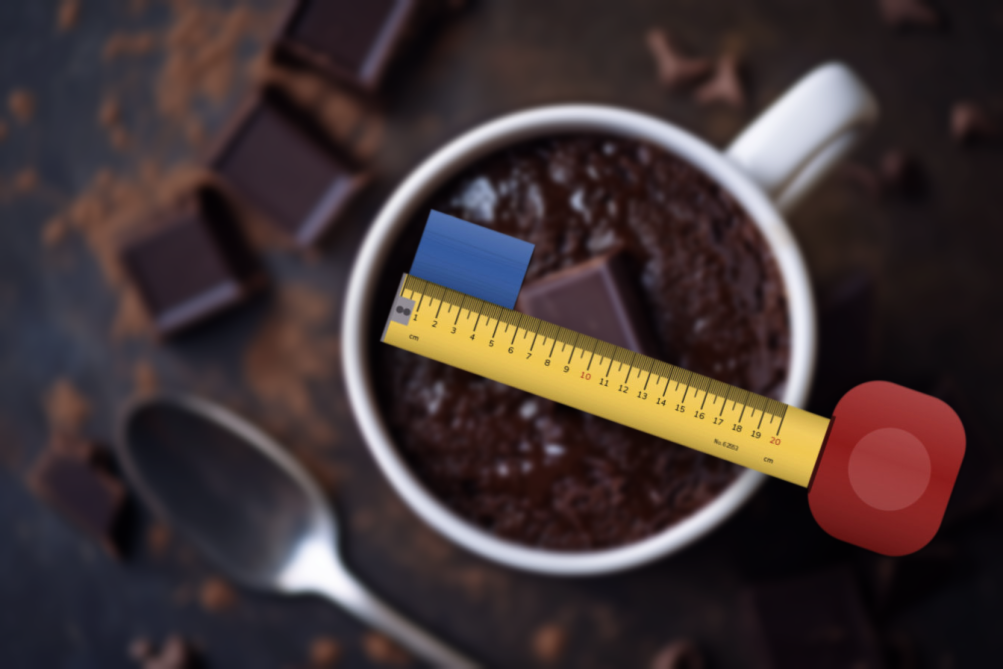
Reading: 5.5 cm
